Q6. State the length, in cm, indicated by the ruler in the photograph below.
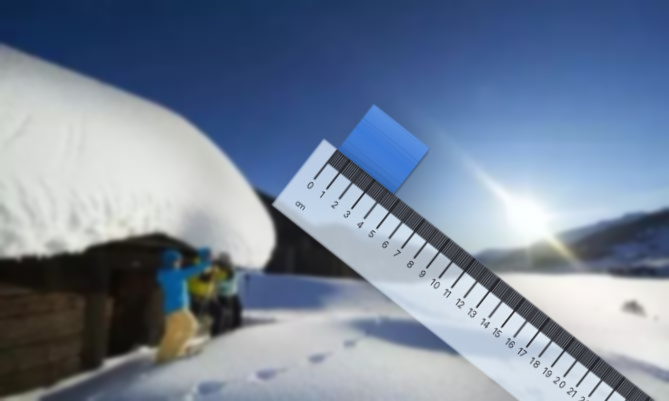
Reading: 4.5 cm
